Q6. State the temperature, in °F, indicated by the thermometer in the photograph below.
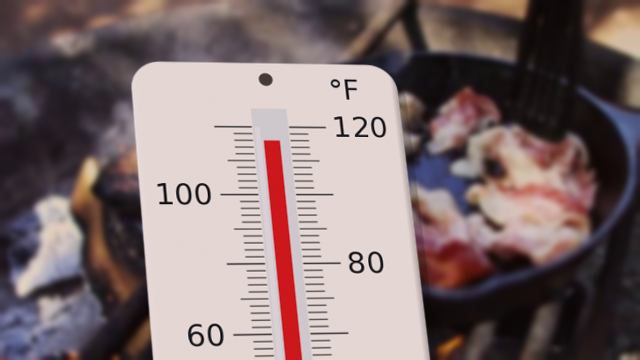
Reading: 116 °F
